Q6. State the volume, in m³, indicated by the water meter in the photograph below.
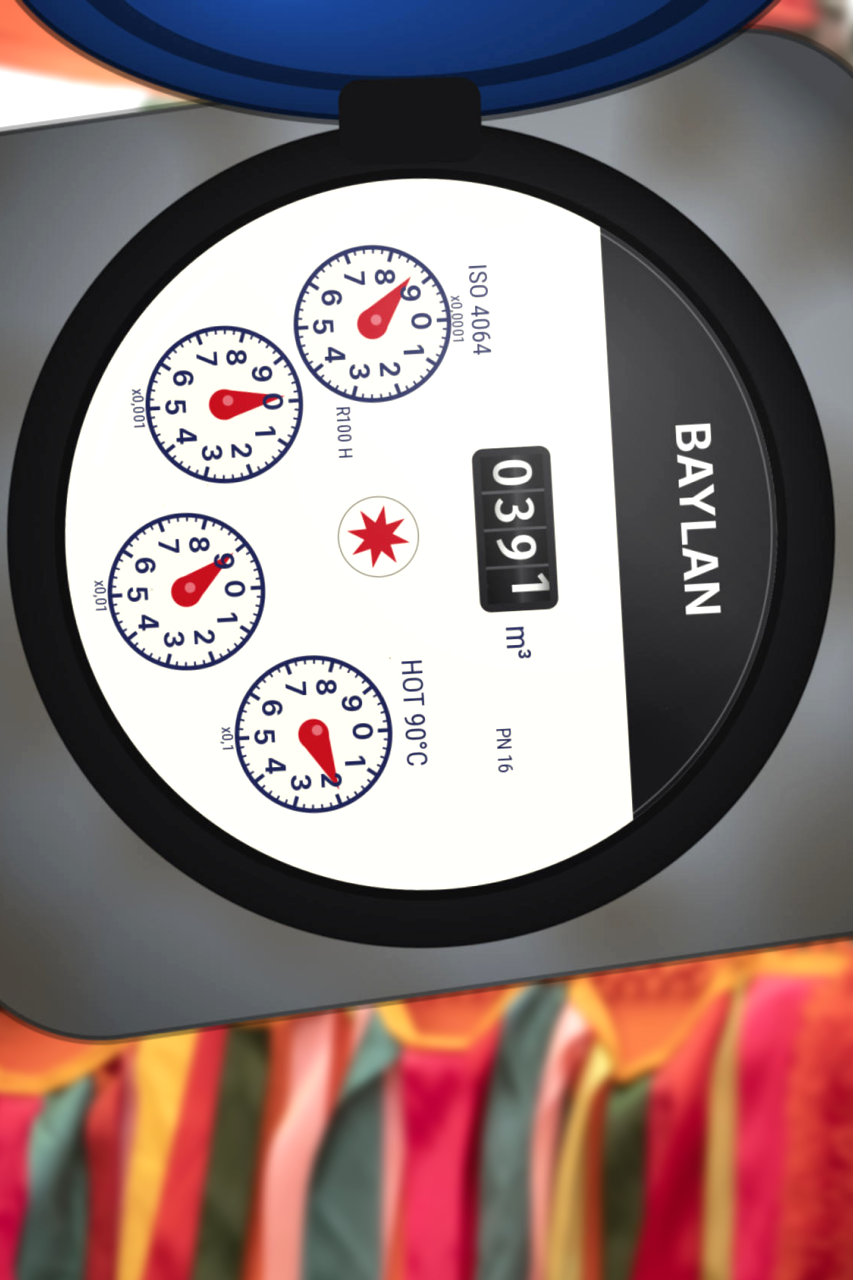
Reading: 391.1898 m³
